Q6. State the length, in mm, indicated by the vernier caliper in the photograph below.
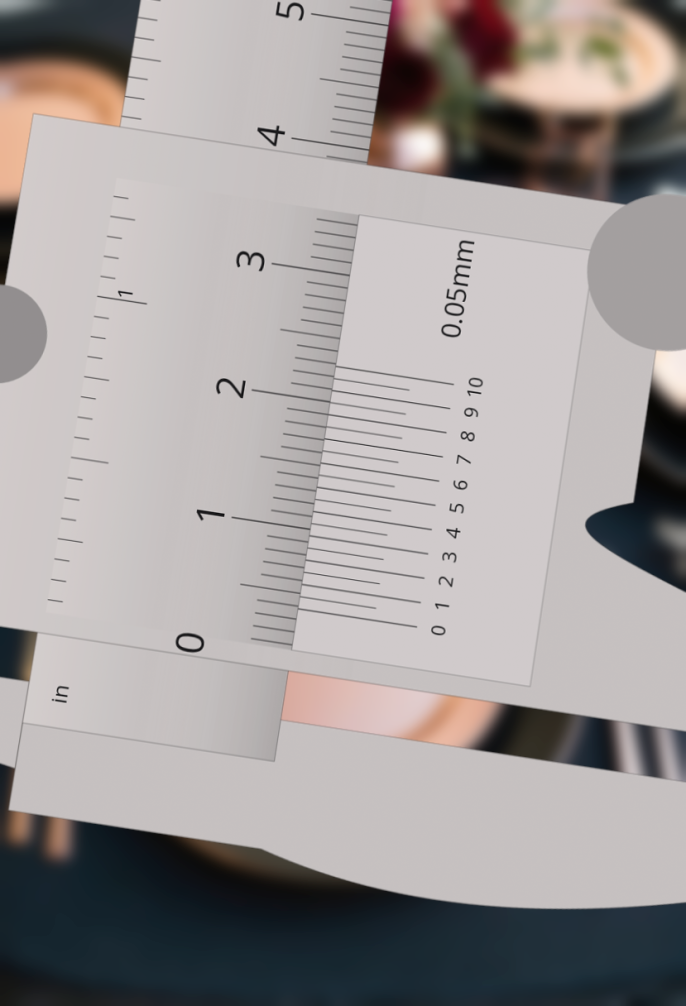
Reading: 3.8 mm
